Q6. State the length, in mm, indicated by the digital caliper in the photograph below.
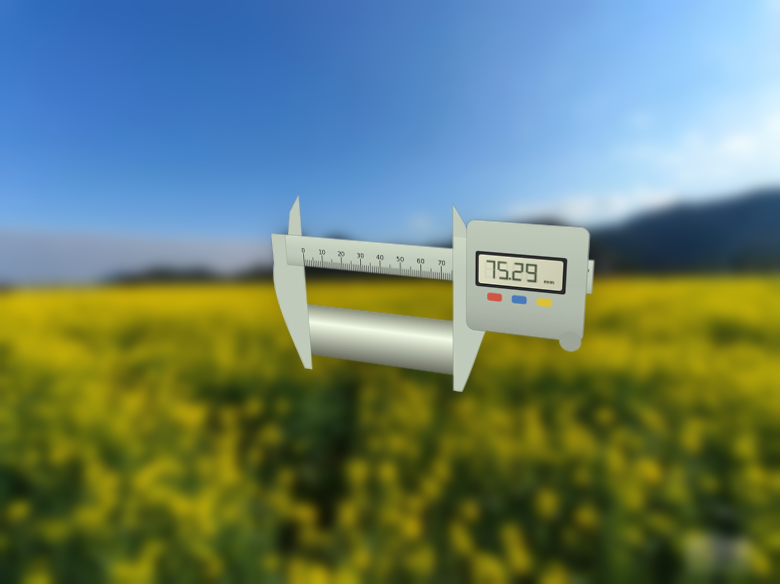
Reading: 75.29 mm
